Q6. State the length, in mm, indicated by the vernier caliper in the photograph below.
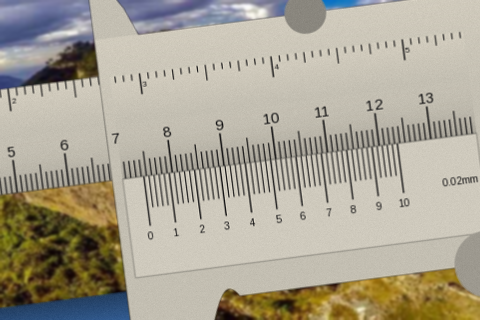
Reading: 74.5 mm
